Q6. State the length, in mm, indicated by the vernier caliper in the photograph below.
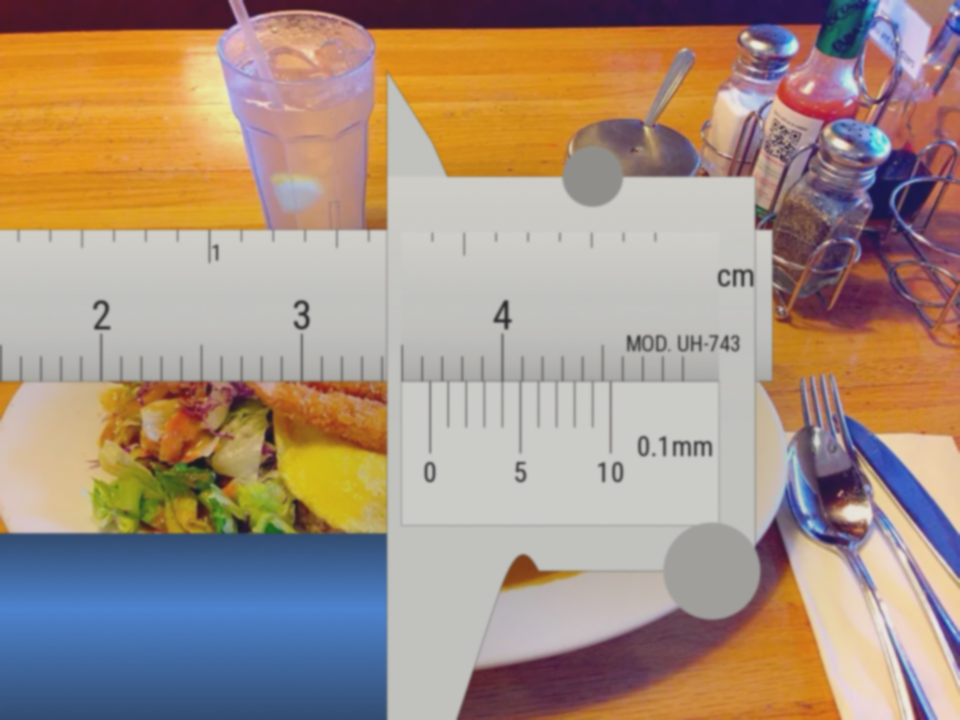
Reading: 36.4 mm
